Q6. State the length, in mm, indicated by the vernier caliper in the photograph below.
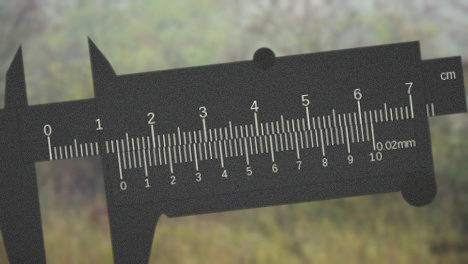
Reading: 13.0 mm
